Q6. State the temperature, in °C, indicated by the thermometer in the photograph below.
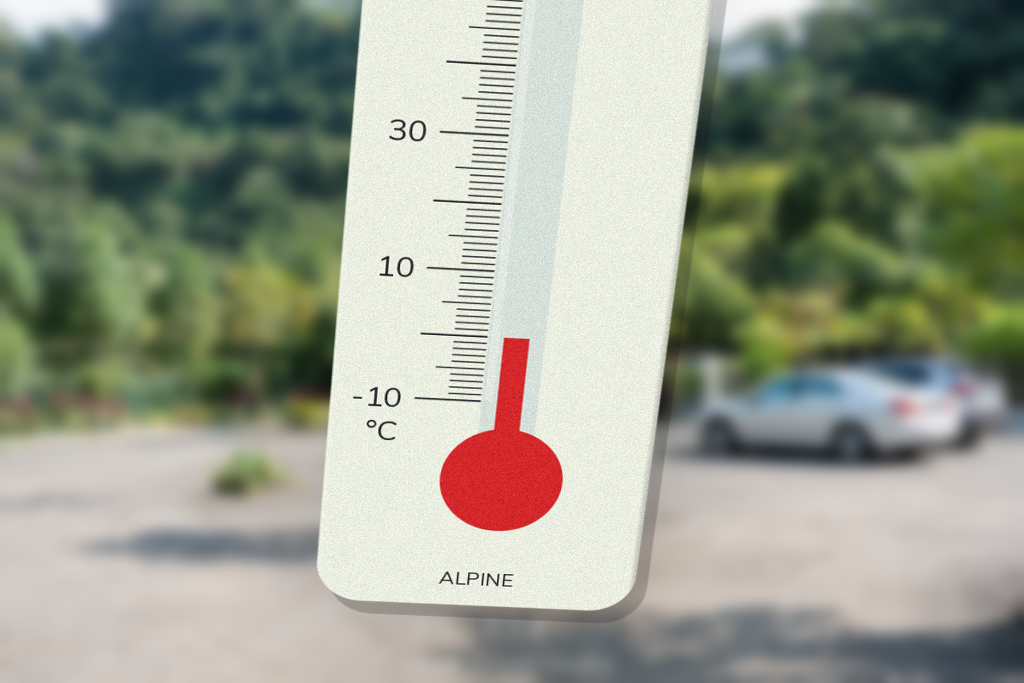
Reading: 0 °C
